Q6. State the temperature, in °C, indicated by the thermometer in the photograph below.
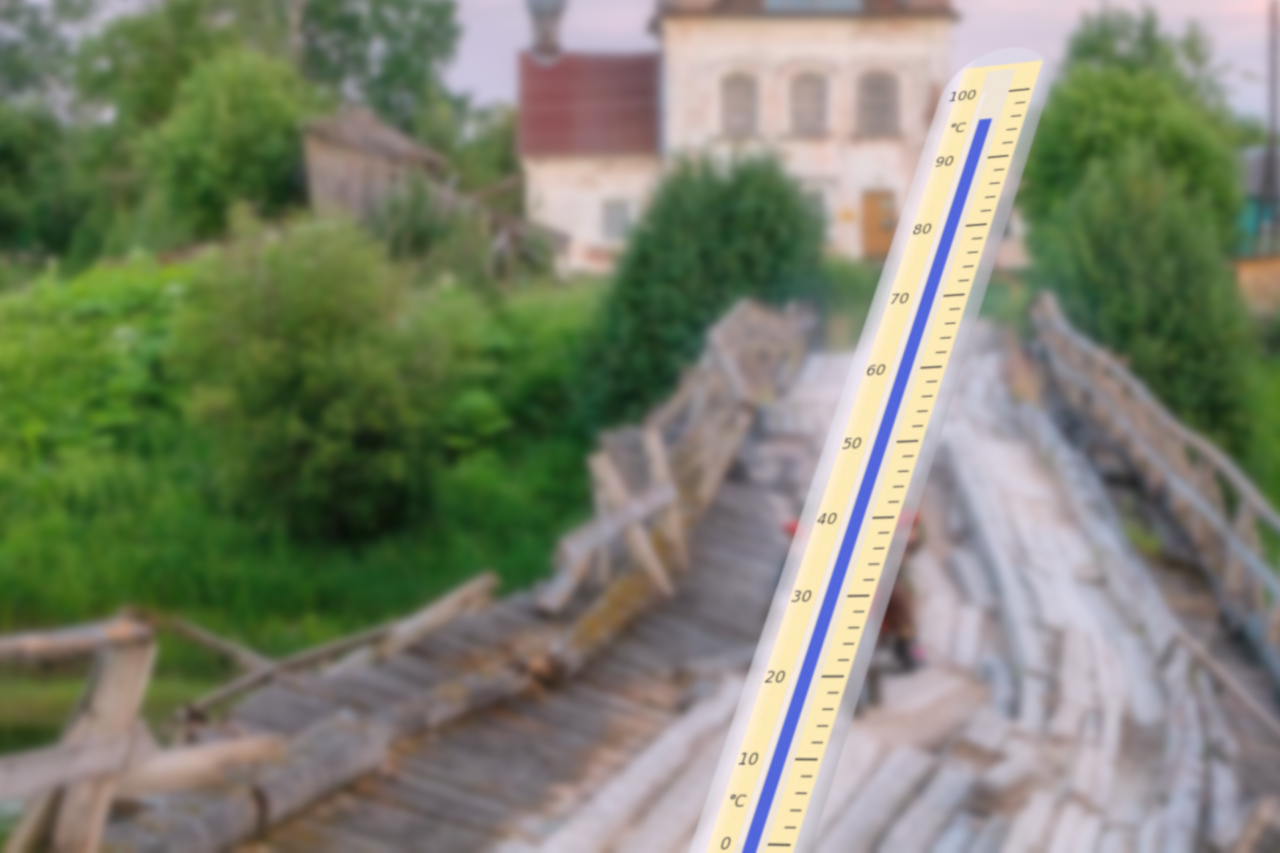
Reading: 96 °C
